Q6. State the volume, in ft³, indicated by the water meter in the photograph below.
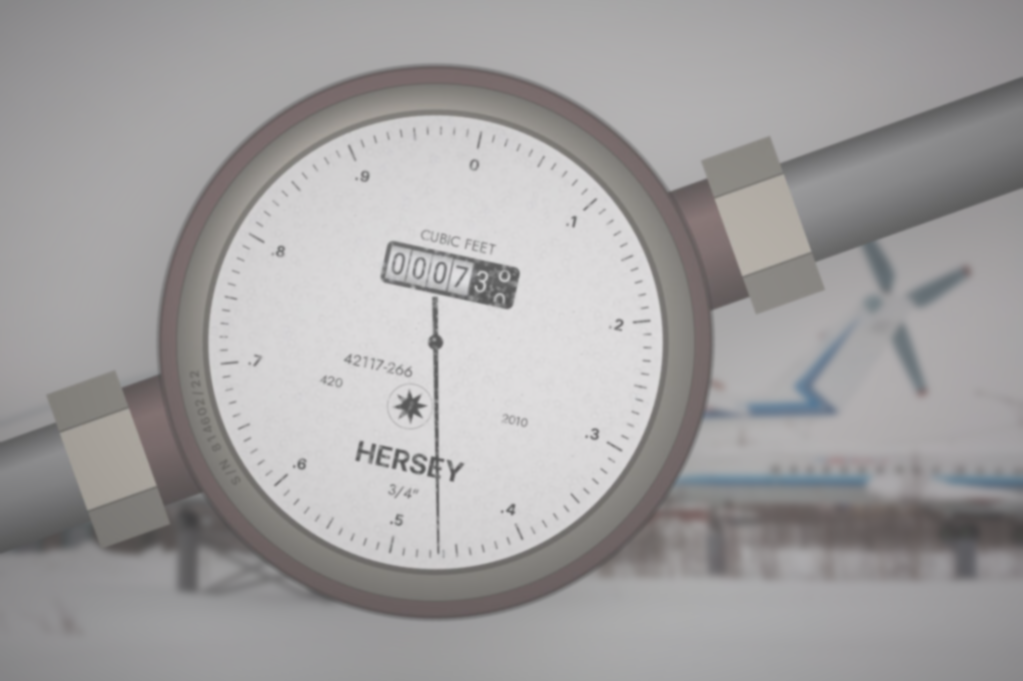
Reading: 738.46 ft³
